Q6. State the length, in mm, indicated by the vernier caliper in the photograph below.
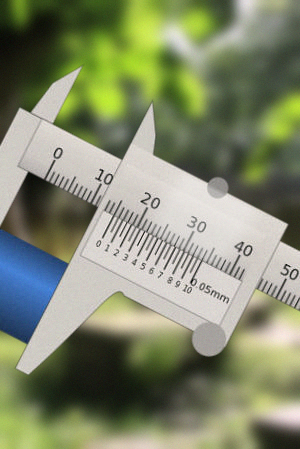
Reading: 15.0 mm
